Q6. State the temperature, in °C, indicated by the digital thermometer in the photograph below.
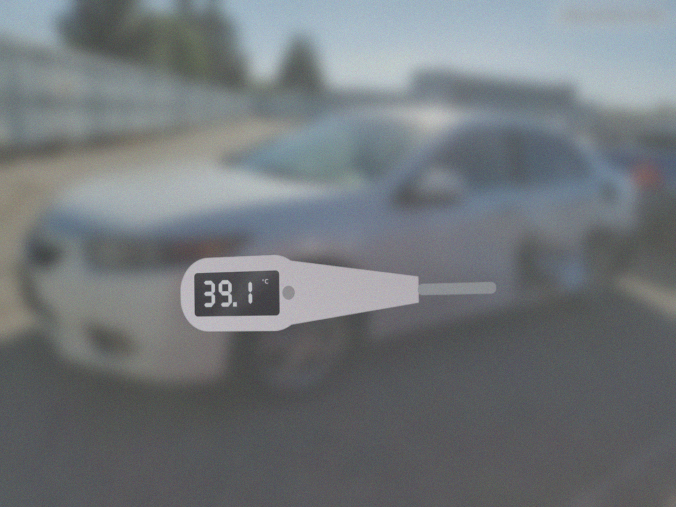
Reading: 39.1 °C
